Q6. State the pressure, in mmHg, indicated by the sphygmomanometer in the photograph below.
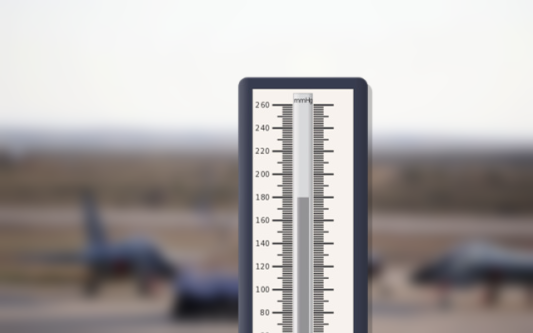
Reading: 180 mmHg
